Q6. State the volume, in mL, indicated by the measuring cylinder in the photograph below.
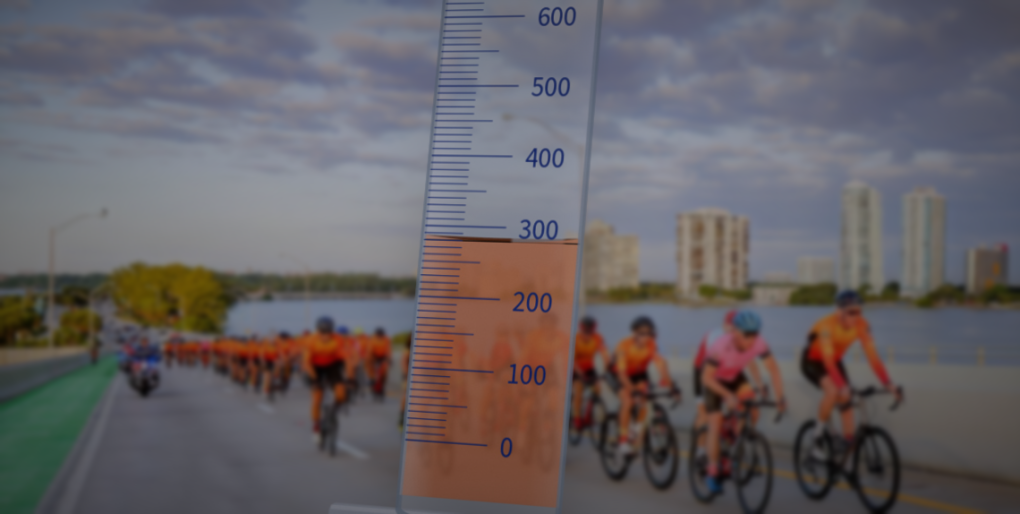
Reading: 280 mL
